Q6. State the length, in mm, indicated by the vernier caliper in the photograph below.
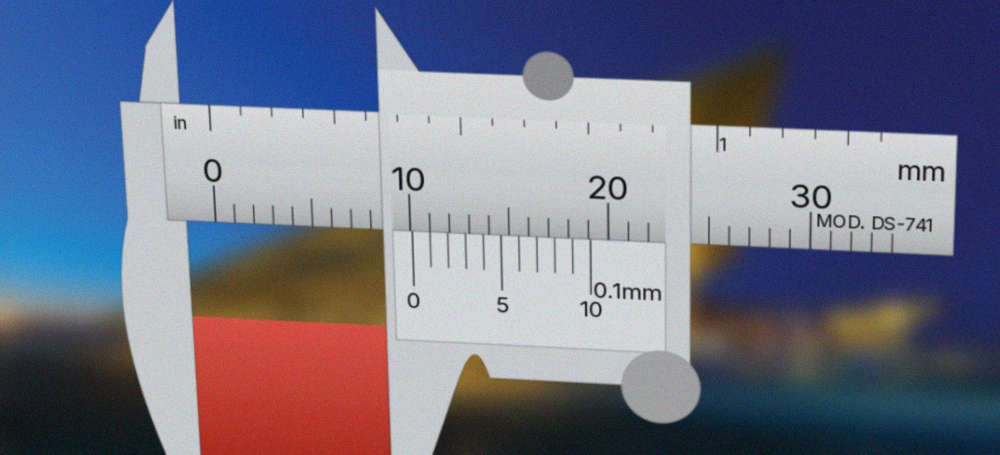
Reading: 10.1 mm
